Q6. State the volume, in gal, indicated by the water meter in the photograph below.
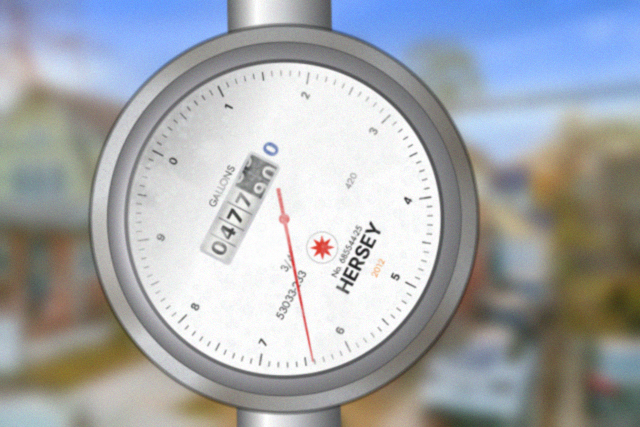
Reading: 477896.4 gal
